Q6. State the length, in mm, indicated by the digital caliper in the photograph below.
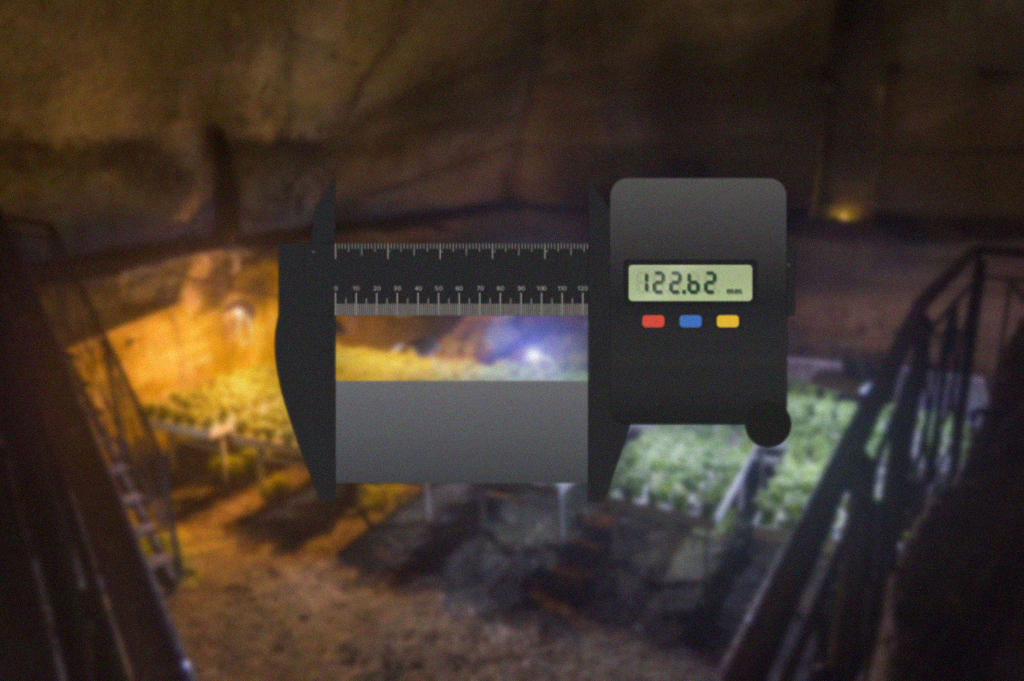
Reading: 122.62 mm
